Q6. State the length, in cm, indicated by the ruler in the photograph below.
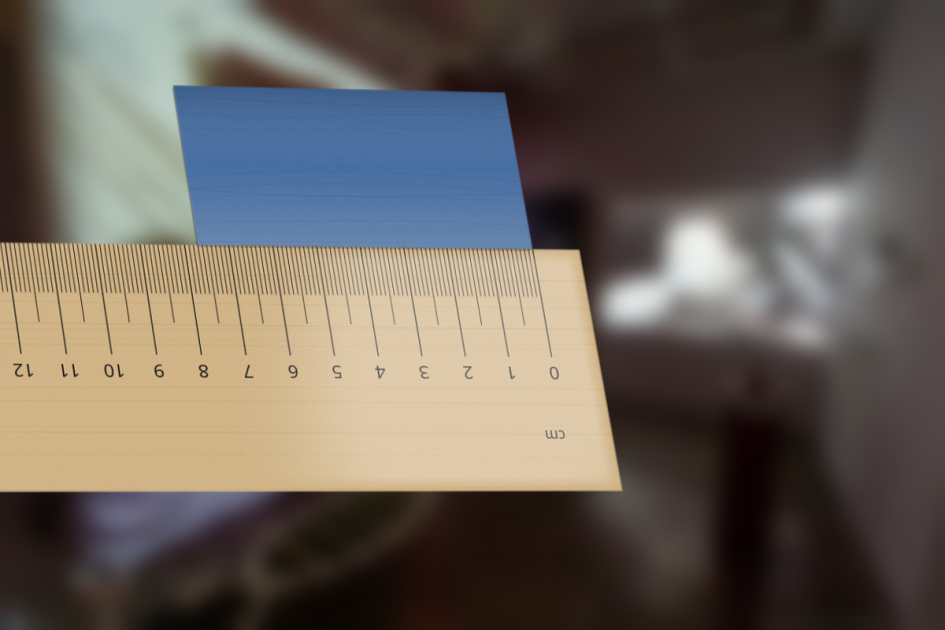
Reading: 7.7 cm
